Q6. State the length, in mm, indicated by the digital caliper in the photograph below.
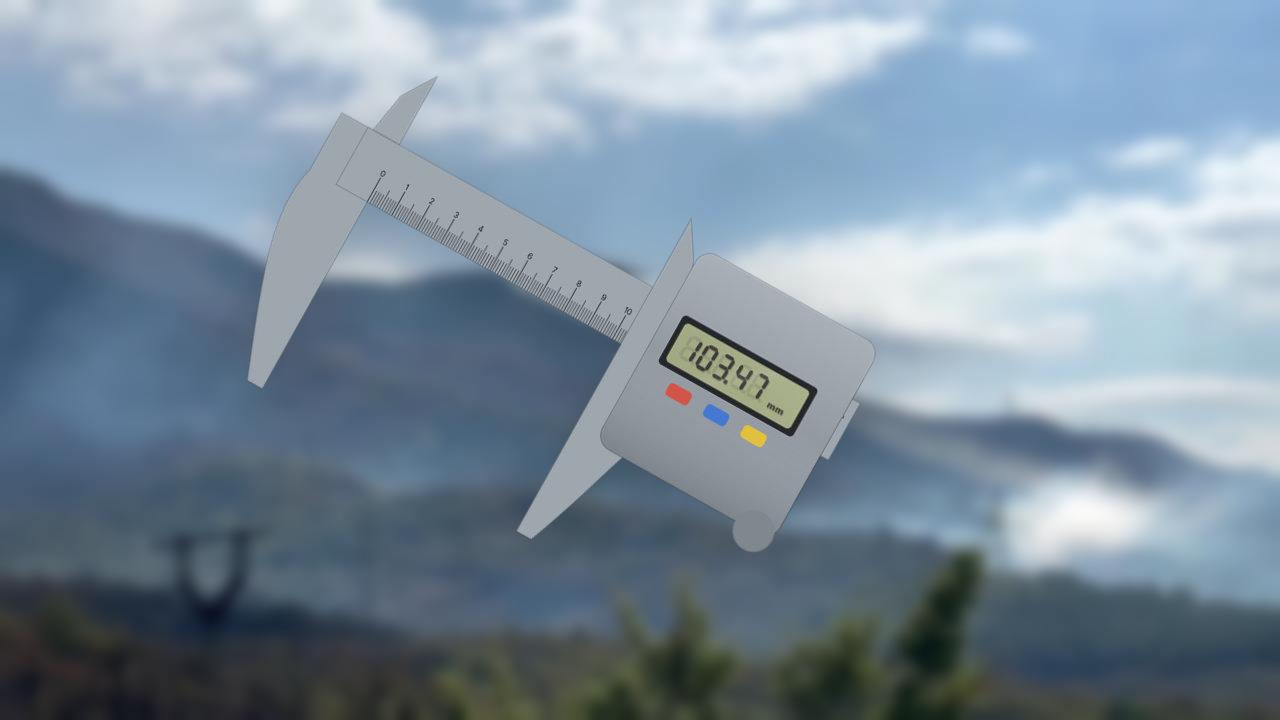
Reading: 103.47 mm
